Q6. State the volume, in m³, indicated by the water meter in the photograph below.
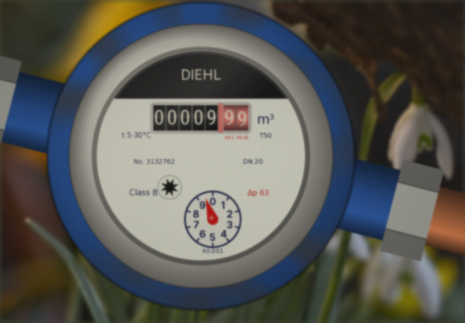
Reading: 9.989 m³
